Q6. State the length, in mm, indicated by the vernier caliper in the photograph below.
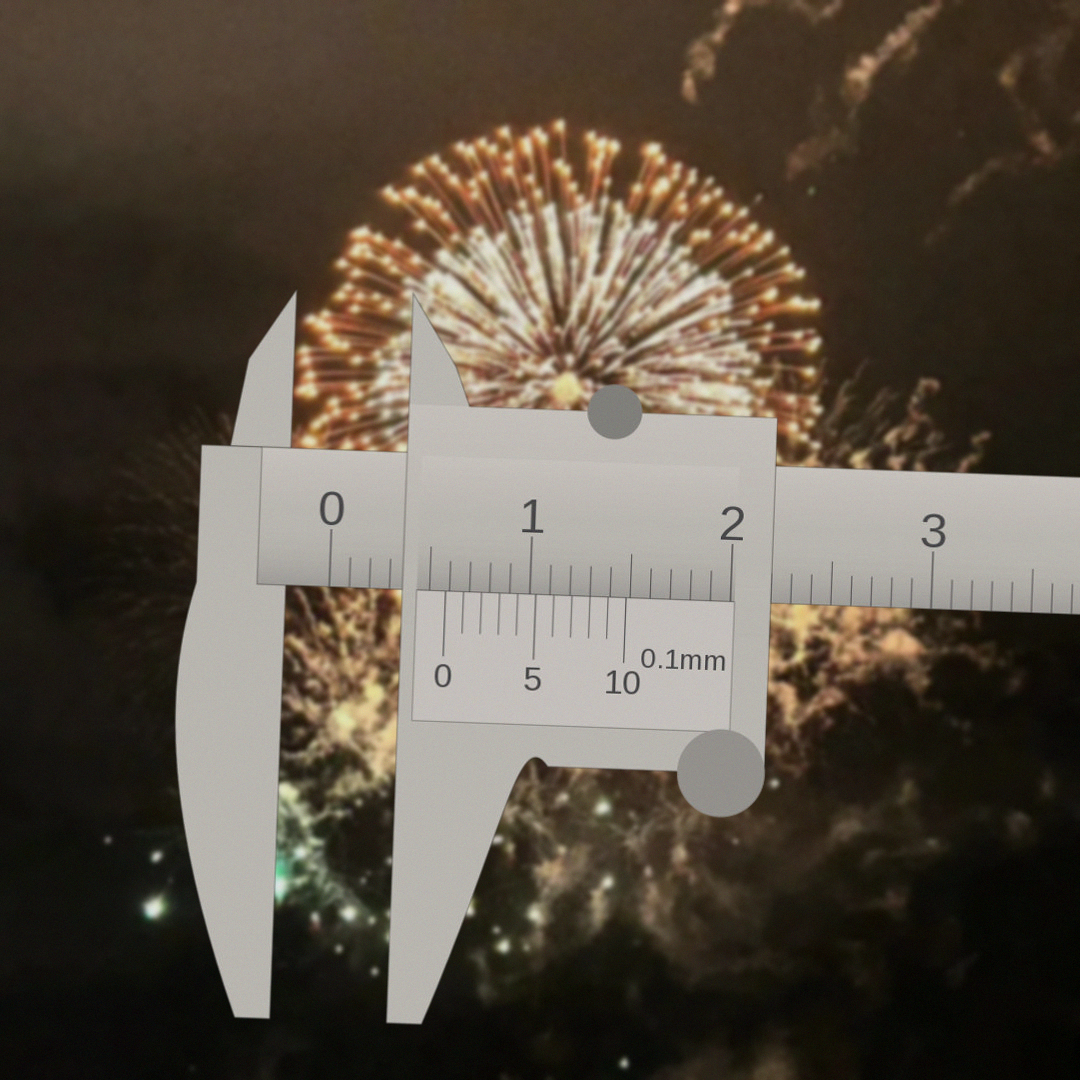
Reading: 5.8 mm
